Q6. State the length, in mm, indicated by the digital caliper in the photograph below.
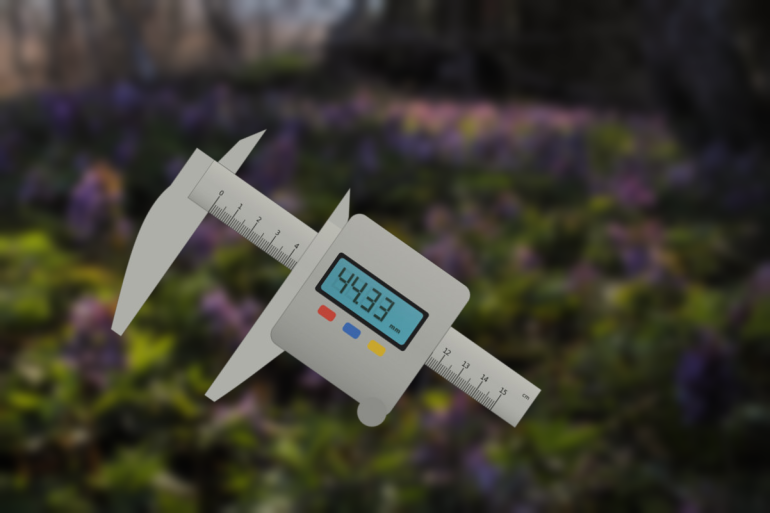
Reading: 44.33 mm
